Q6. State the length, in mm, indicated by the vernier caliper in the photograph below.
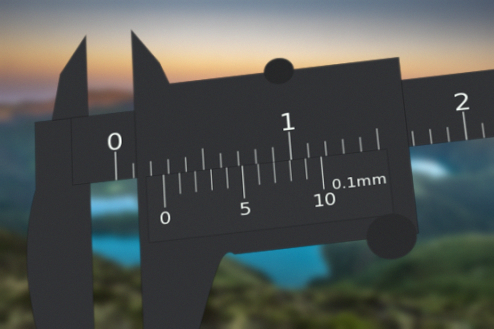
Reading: 2.7 mm
